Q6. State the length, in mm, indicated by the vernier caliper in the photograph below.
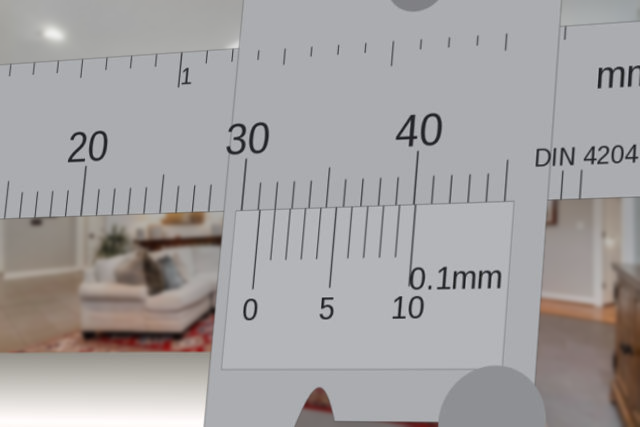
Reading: 31.1 mm
